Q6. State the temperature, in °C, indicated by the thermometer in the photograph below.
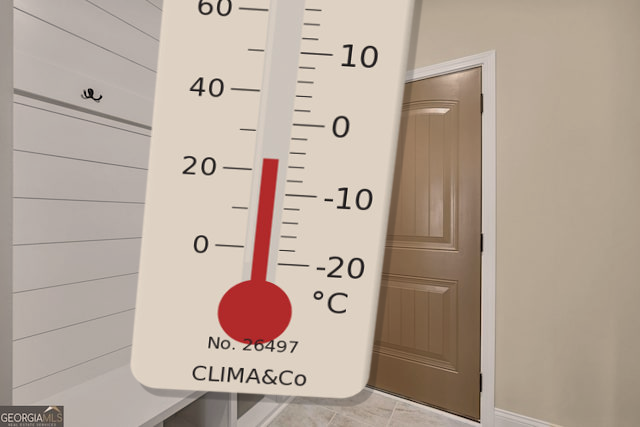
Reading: -5 °C
